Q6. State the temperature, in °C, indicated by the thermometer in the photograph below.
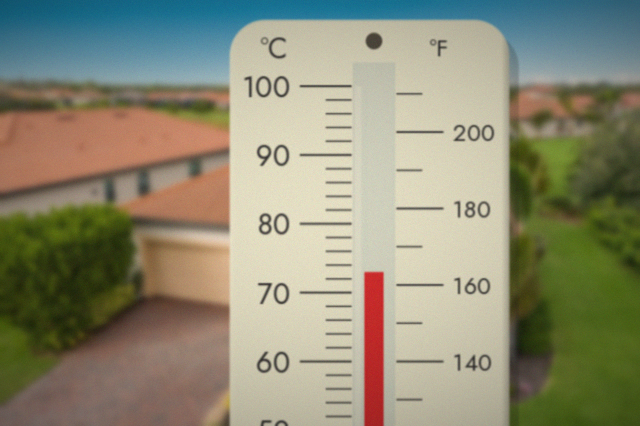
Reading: 73 °C
